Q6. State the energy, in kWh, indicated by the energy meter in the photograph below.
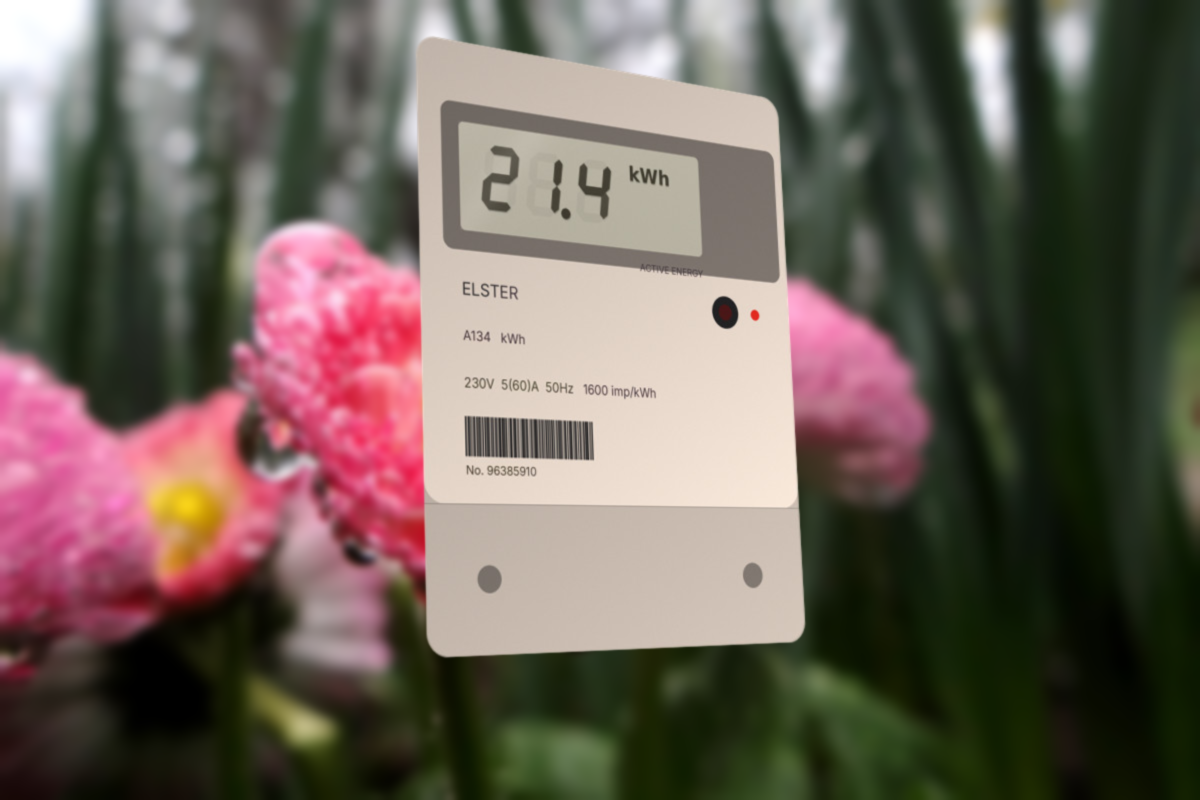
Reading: 21.4 kWh
